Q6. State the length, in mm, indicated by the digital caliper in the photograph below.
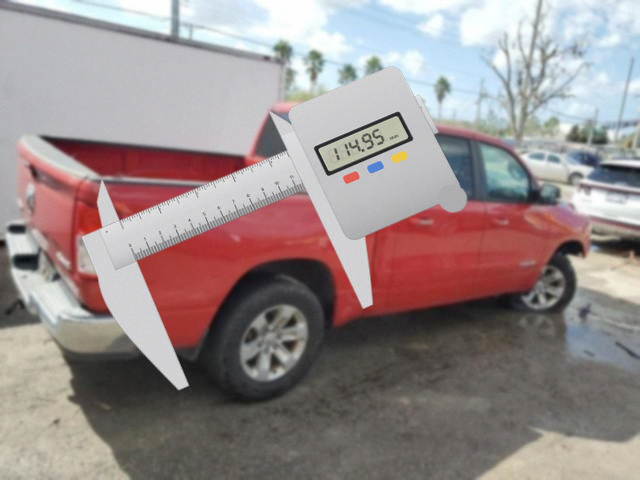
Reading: 114.95 mm
